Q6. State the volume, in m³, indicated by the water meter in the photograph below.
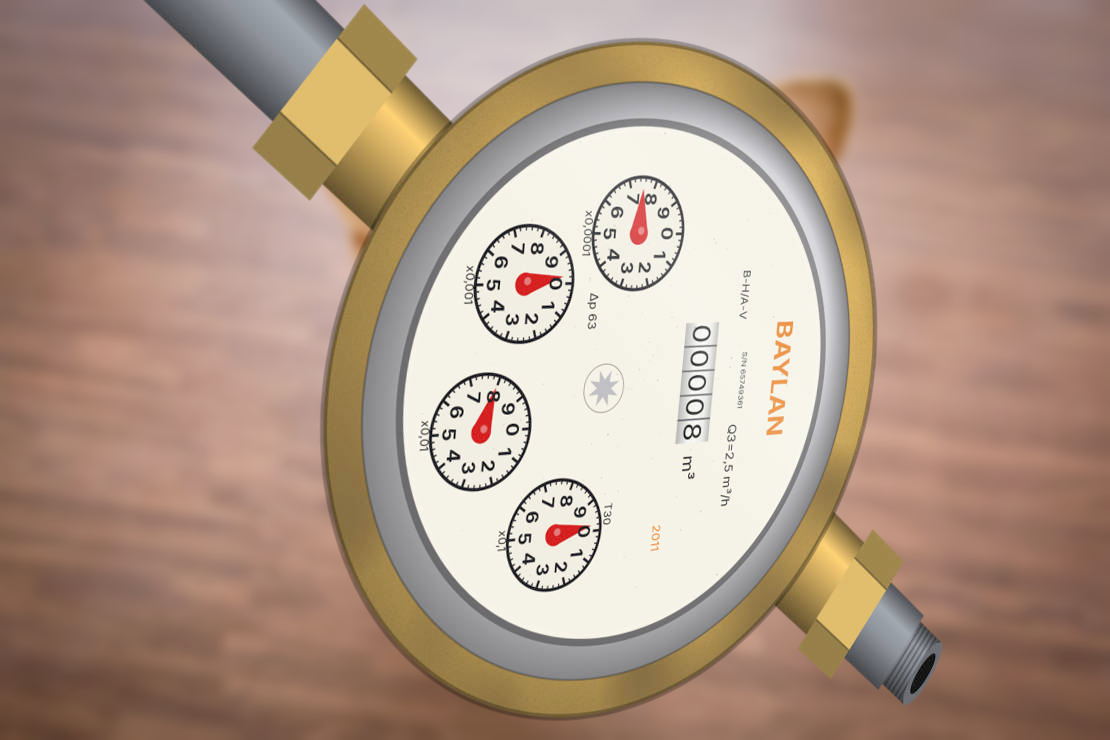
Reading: 7.9797 m³
